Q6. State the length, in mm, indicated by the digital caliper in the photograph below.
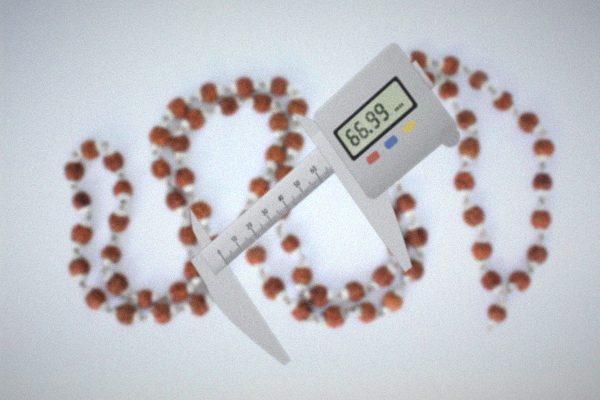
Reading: 66.99 mm
